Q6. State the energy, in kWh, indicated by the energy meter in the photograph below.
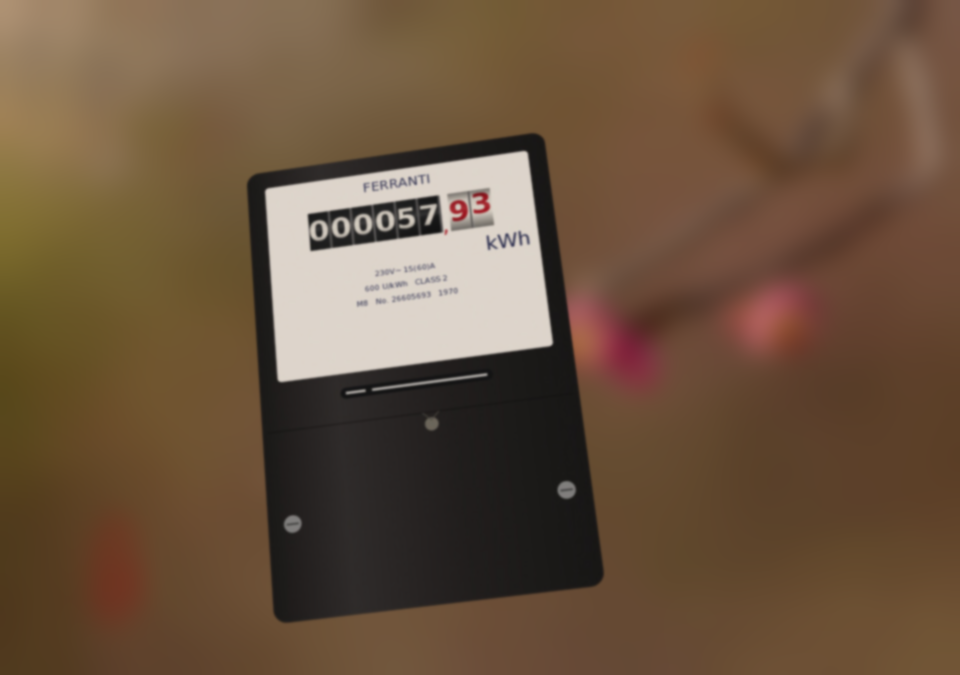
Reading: 57.93 kWh
